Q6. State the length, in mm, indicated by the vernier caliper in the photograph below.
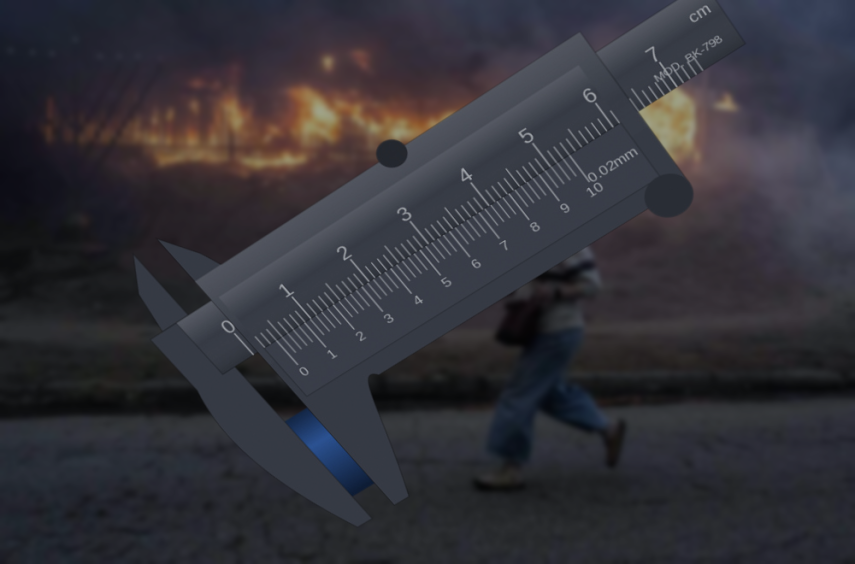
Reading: 4.0 mm
